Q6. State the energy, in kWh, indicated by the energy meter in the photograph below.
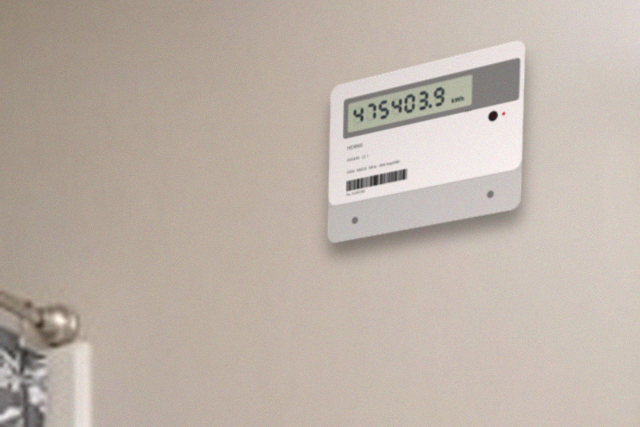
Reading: 475403.9 kWh
